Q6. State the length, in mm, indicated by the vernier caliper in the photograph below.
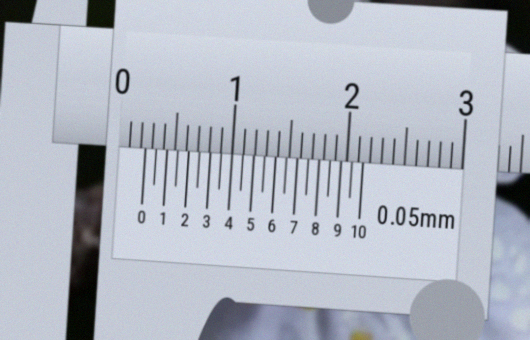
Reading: 2.4 mm
